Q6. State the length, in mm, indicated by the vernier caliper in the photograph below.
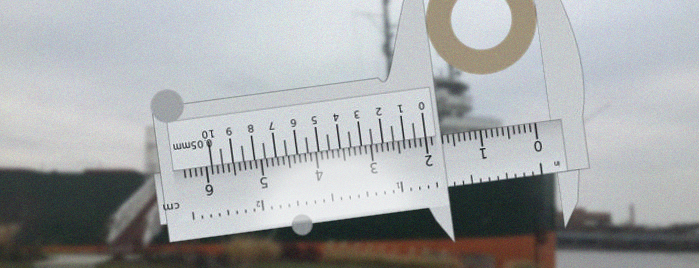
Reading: 20.0 mm
